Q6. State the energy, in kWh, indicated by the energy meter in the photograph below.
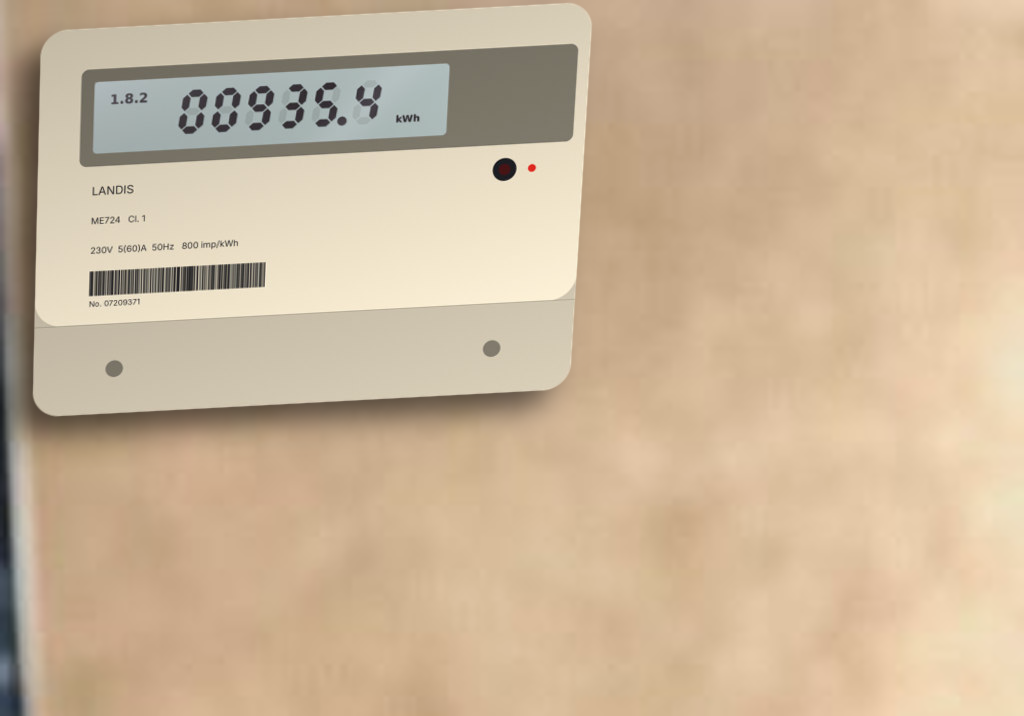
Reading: 935.4 kWh
